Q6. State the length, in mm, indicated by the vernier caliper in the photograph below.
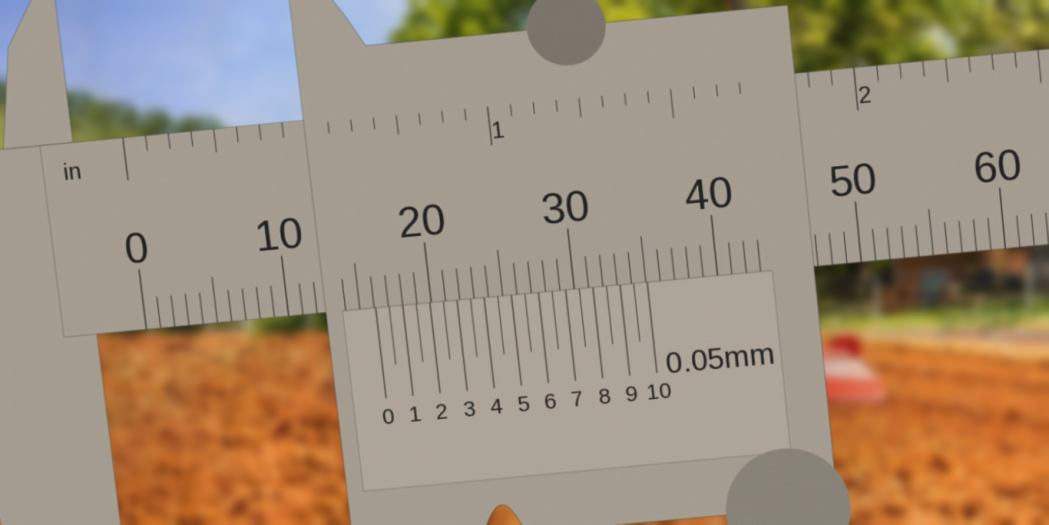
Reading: 16.1 mm
